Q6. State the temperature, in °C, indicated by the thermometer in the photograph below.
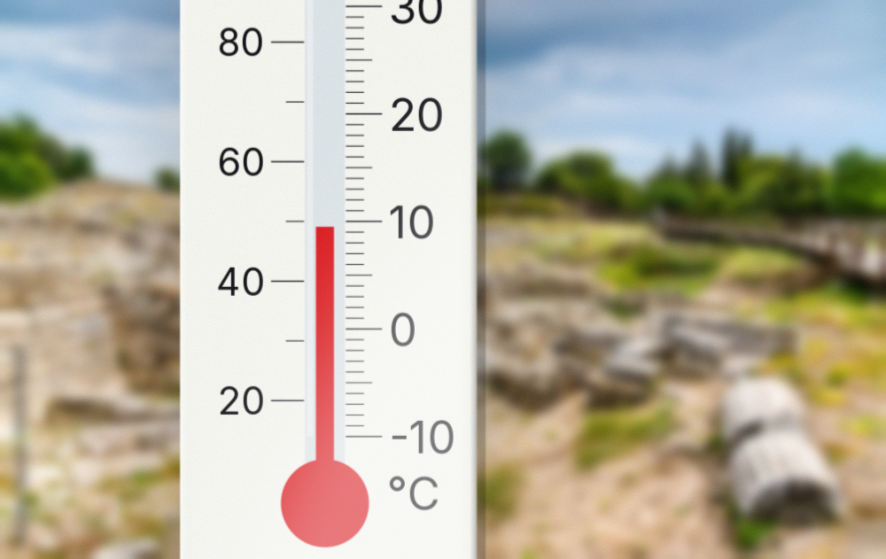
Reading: 9.5 °C
